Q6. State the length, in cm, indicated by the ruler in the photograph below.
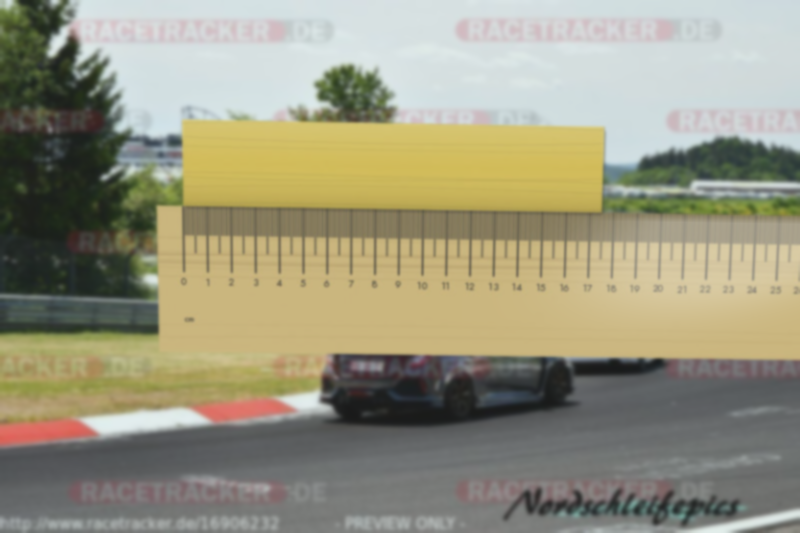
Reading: 17.5 cm
